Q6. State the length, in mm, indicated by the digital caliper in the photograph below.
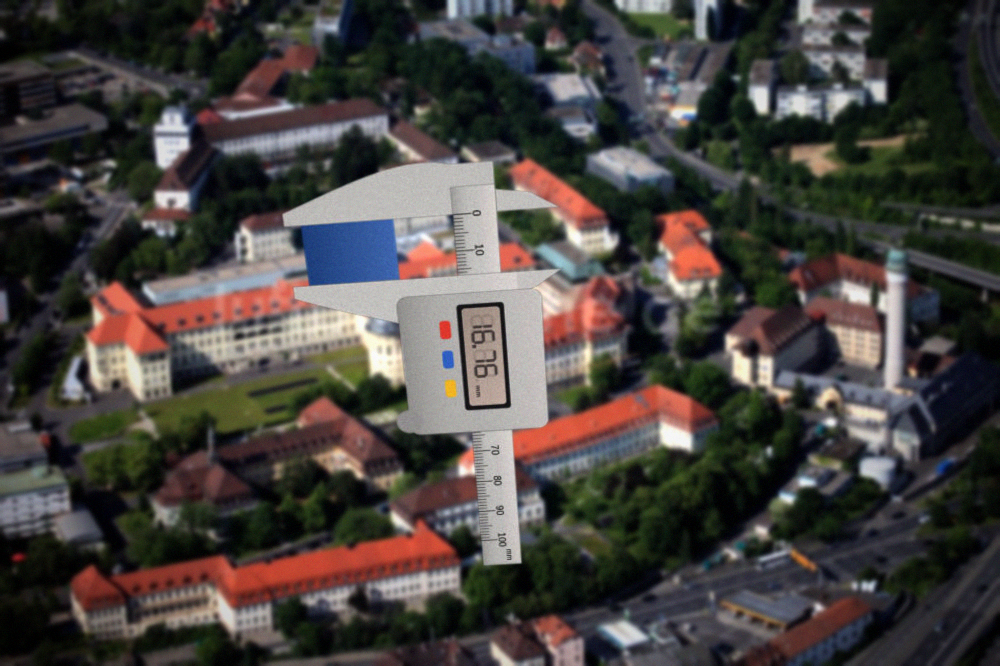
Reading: 16.76 mm
